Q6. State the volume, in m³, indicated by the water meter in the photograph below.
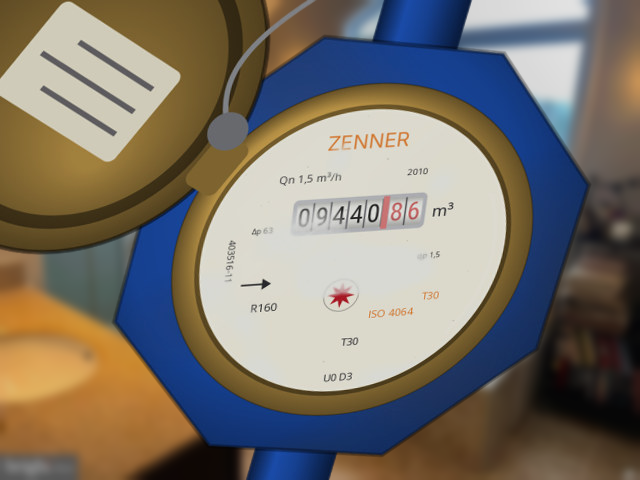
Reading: 9440.86 m³
